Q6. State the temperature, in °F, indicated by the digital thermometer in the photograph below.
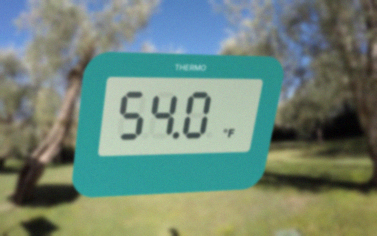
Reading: 54.0 °F
